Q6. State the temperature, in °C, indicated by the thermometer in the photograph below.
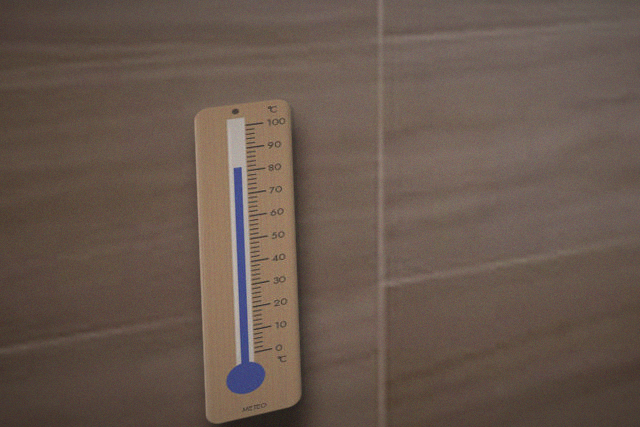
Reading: 82 °C
